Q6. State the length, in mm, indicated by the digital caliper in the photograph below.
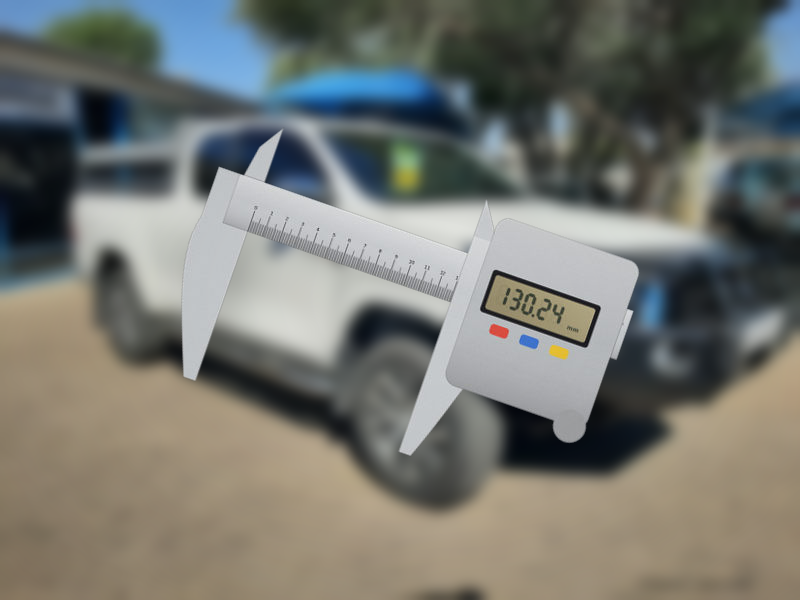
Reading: 130.24 mm
